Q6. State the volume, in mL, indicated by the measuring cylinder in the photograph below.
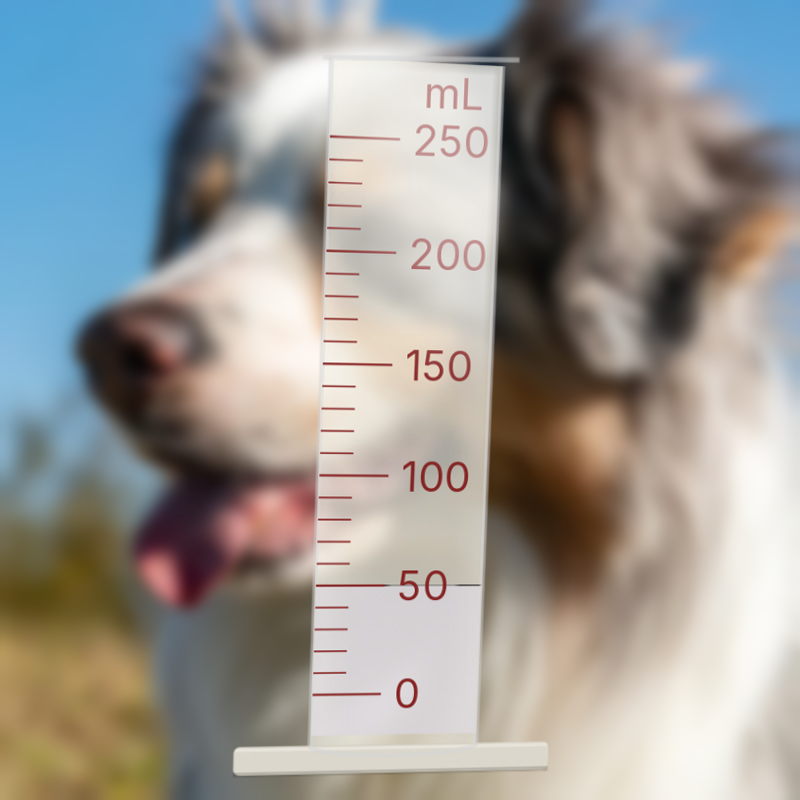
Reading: 50 mL
